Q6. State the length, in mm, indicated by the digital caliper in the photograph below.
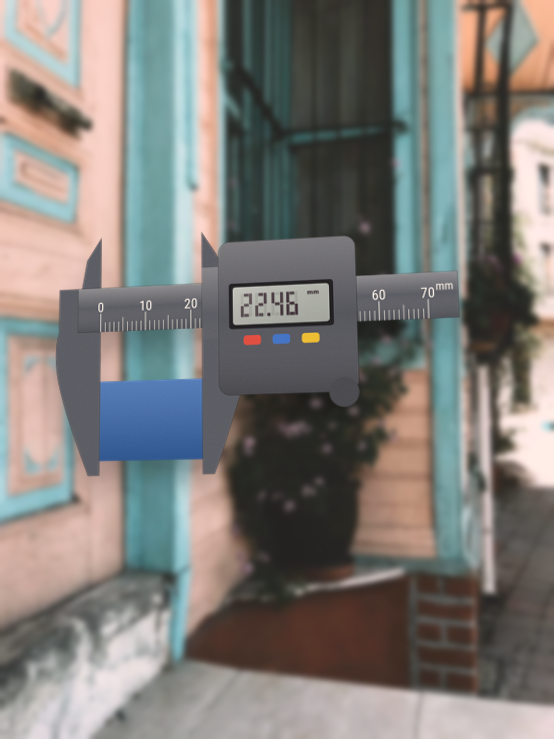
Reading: 22.46 mm
